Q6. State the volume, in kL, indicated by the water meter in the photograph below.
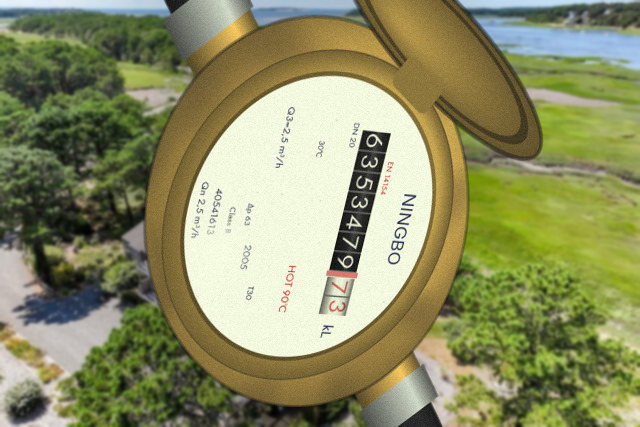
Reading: 6353479.73 kL
